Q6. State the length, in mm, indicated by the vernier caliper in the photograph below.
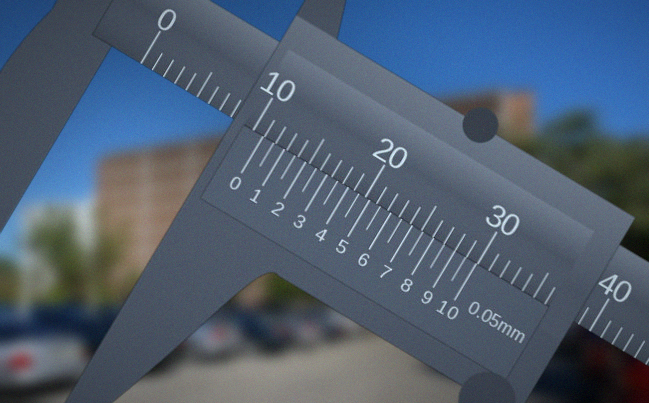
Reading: 10.9 mm
